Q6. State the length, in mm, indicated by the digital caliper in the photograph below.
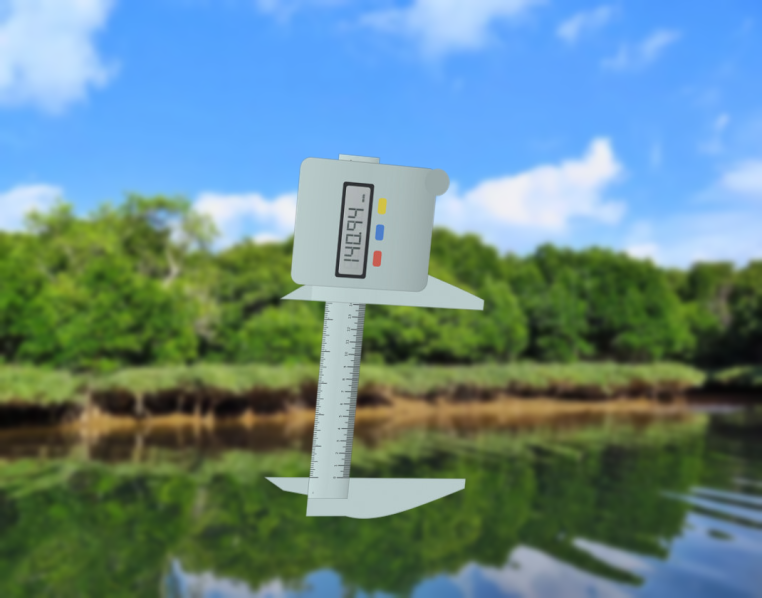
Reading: 140.94 mm
